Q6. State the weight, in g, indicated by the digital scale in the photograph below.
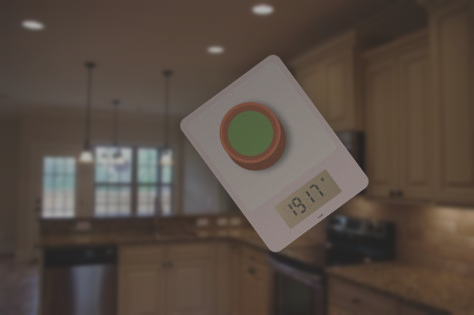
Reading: 1917 g
